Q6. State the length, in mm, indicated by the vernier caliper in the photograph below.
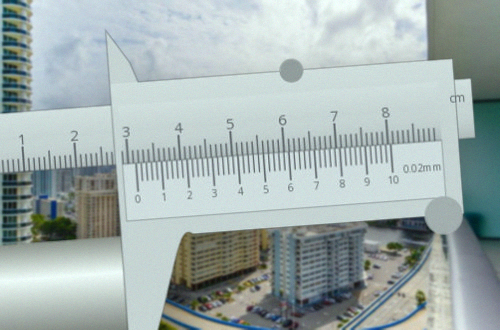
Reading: 31.5 mm
